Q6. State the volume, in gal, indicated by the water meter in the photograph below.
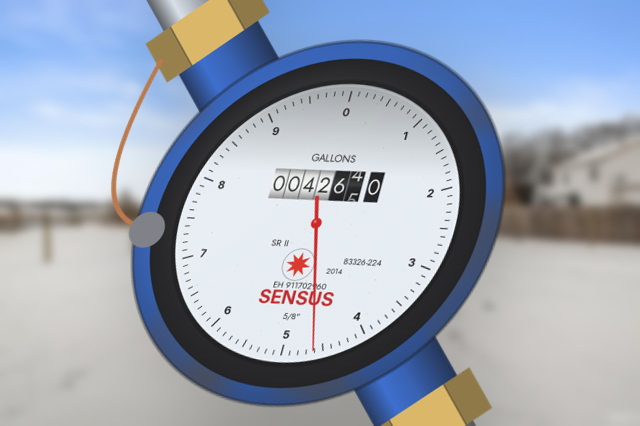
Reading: 42644.6 gal
